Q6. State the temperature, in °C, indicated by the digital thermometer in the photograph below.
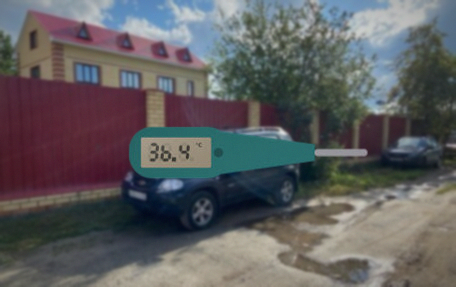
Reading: 36.4 °C
